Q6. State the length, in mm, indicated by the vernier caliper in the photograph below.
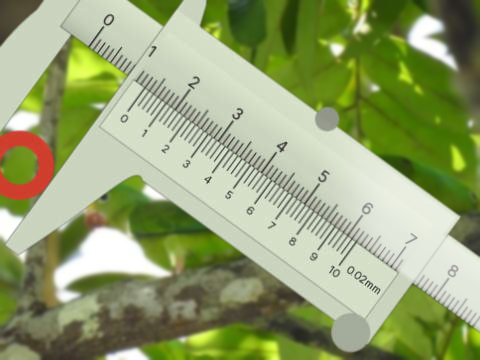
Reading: 13.0 mm
